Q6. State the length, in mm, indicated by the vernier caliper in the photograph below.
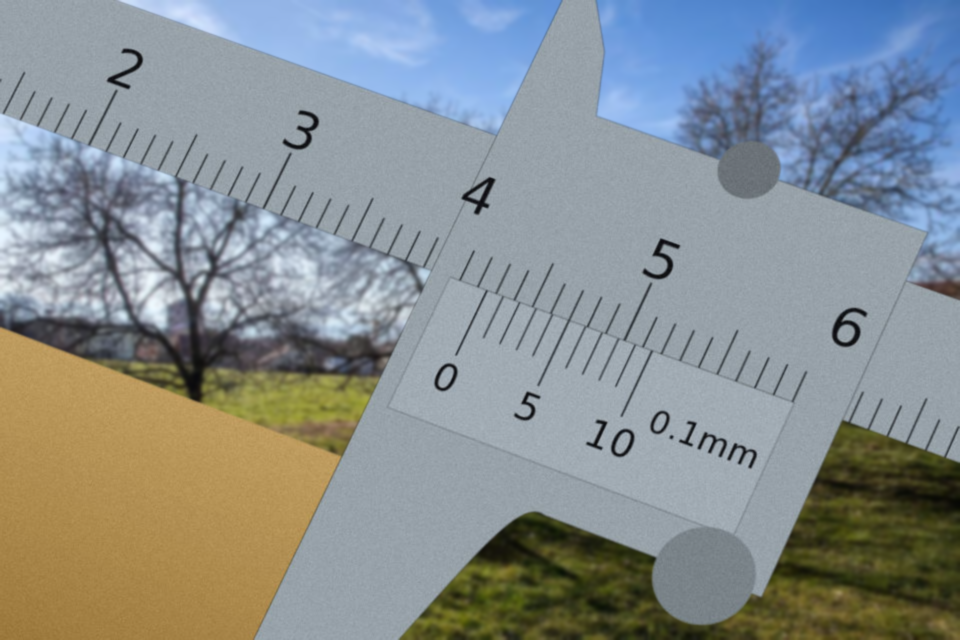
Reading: 42.5 mm
